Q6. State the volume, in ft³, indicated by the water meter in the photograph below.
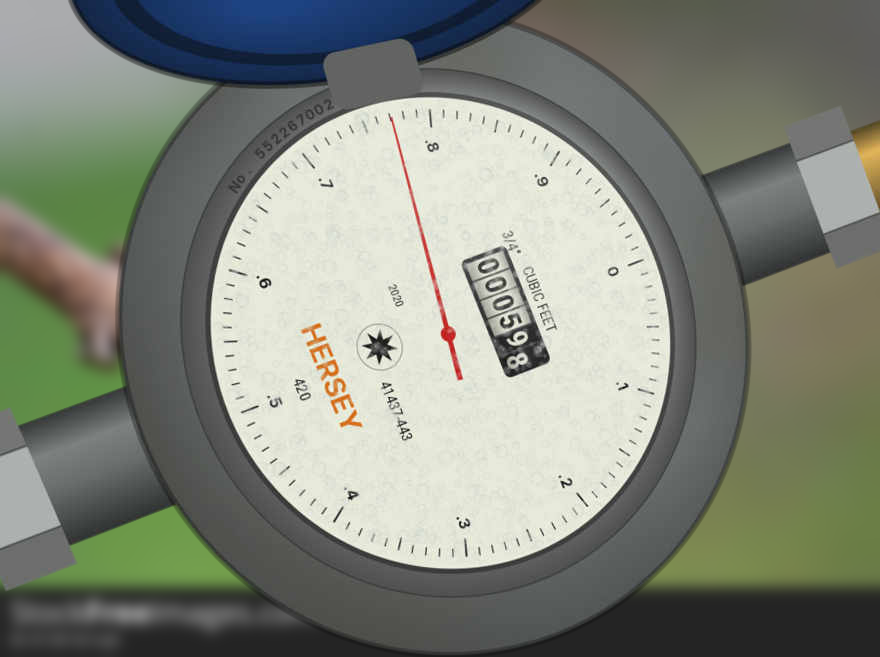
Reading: 597.77 ft³
